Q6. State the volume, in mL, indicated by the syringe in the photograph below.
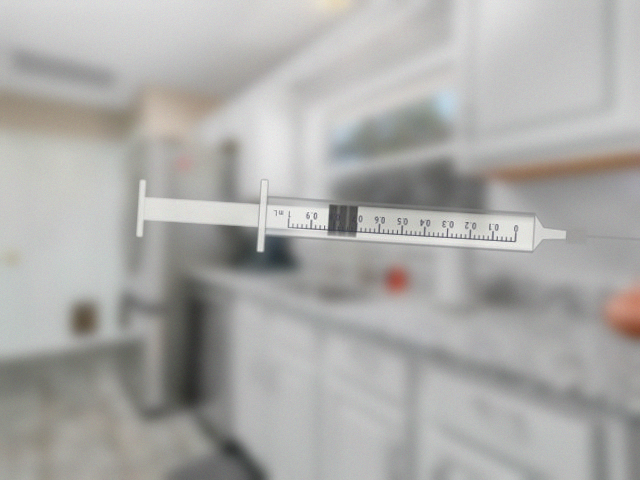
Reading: 0.7 mL
